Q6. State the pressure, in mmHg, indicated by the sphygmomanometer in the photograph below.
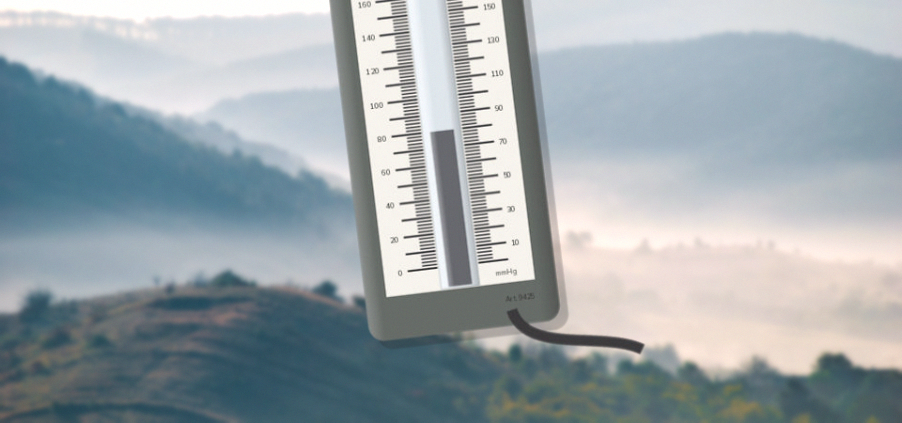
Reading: 80 mmHg
